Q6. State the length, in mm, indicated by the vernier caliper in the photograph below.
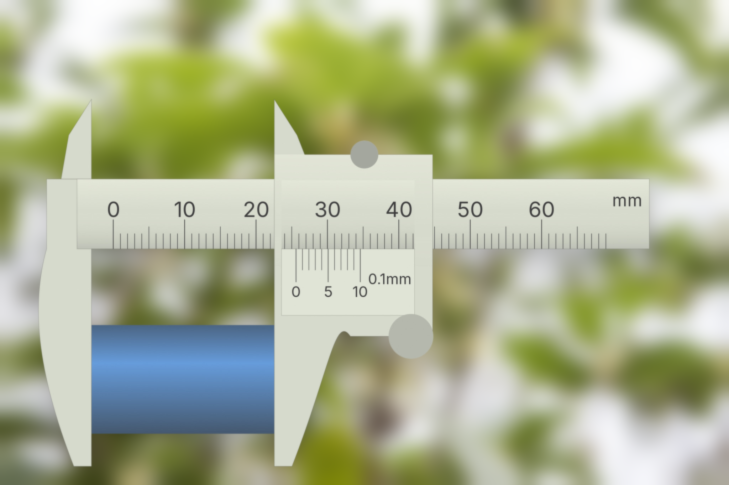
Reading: 25.6 mm
